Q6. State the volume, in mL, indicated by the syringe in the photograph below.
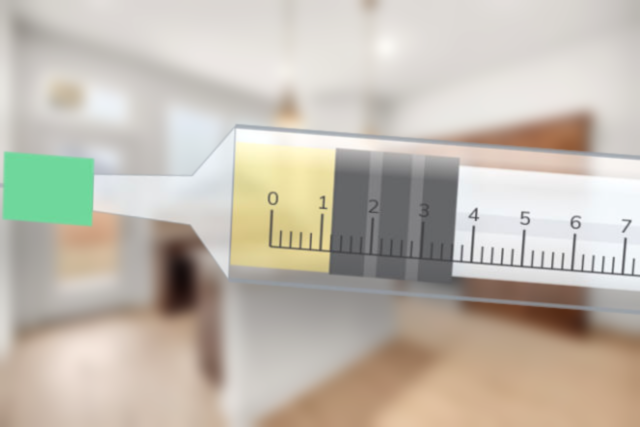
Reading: 1.2 mL
